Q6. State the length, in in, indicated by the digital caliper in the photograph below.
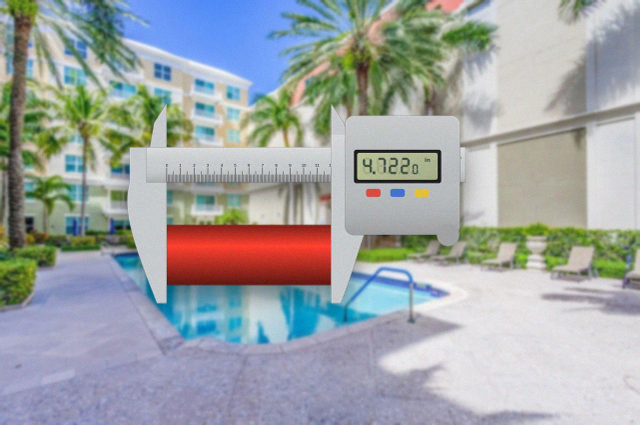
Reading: 4.7220 in
